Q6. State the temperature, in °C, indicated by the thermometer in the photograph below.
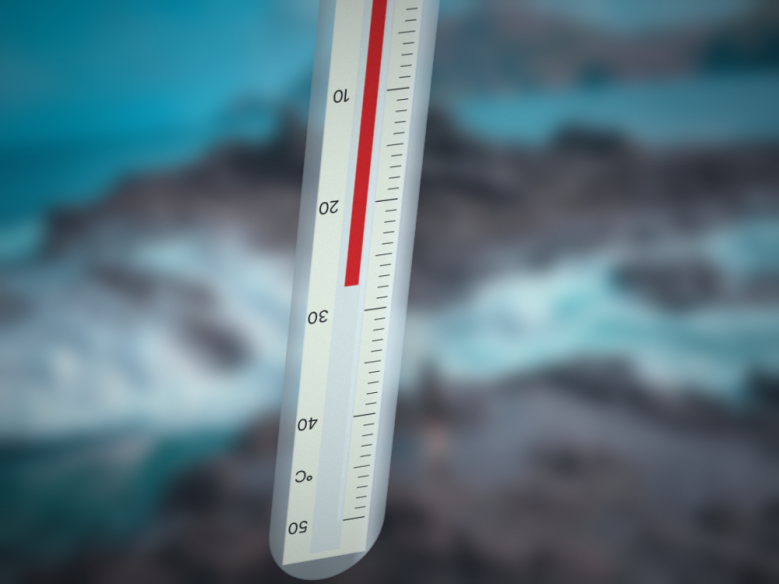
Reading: 27.5 °C
